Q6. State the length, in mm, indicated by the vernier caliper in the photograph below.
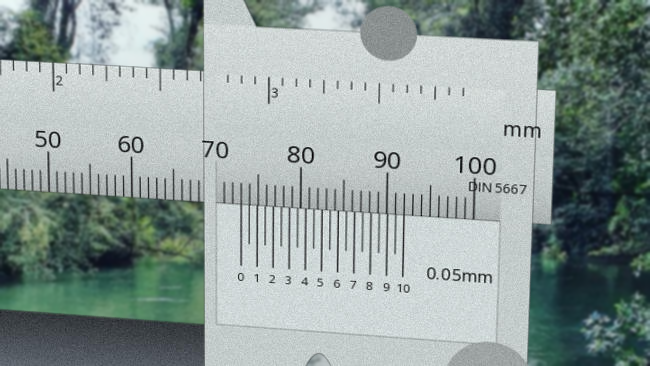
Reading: 73.0 mm
